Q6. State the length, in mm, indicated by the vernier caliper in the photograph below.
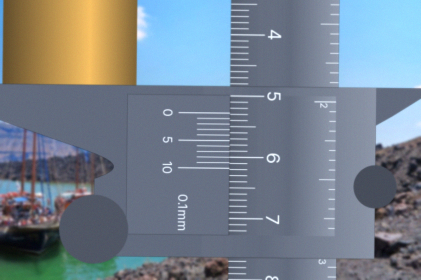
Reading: 52.8 mm
